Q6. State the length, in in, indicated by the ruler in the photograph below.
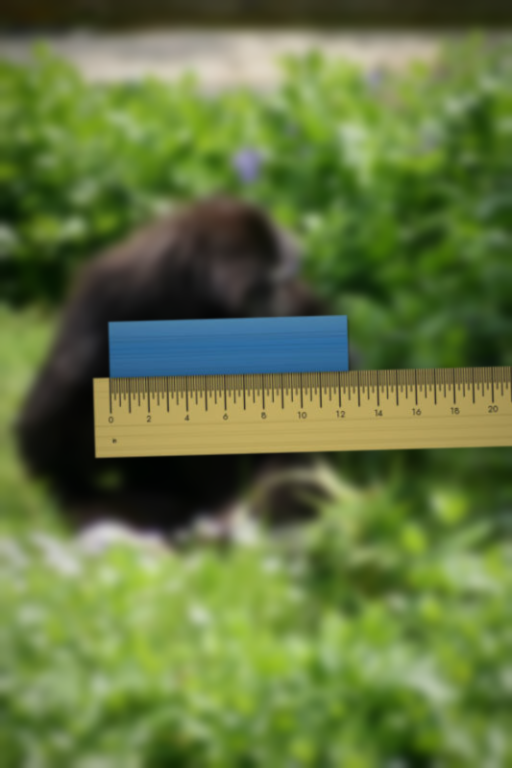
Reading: 12.5 in
